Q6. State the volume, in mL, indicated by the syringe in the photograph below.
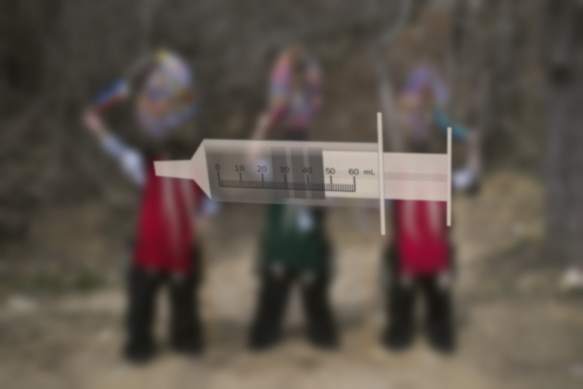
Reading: 25 mL
